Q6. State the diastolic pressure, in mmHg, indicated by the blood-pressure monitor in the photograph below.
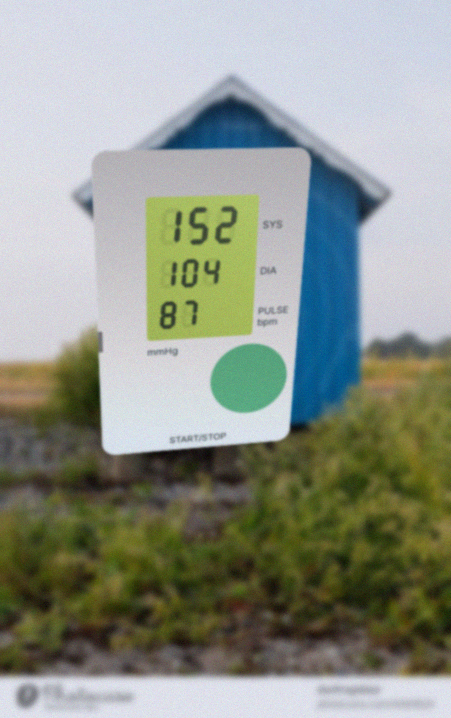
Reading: 104 mmHg
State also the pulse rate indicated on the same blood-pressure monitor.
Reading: 87 bpm
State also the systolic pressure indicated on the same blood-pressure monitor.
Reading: 152 mmHg
